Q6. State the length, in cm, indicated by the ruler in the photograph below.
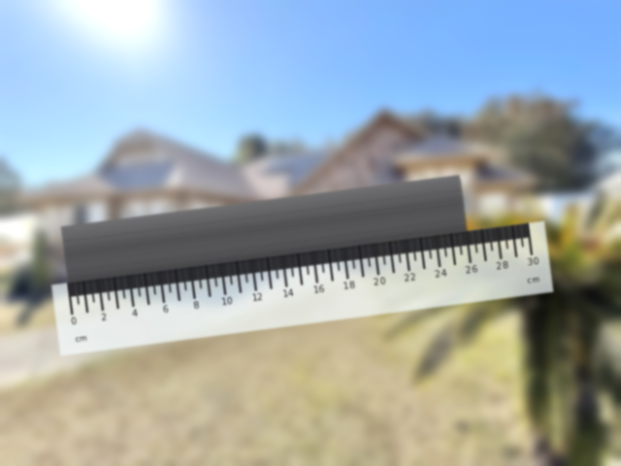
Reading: 26 cm
